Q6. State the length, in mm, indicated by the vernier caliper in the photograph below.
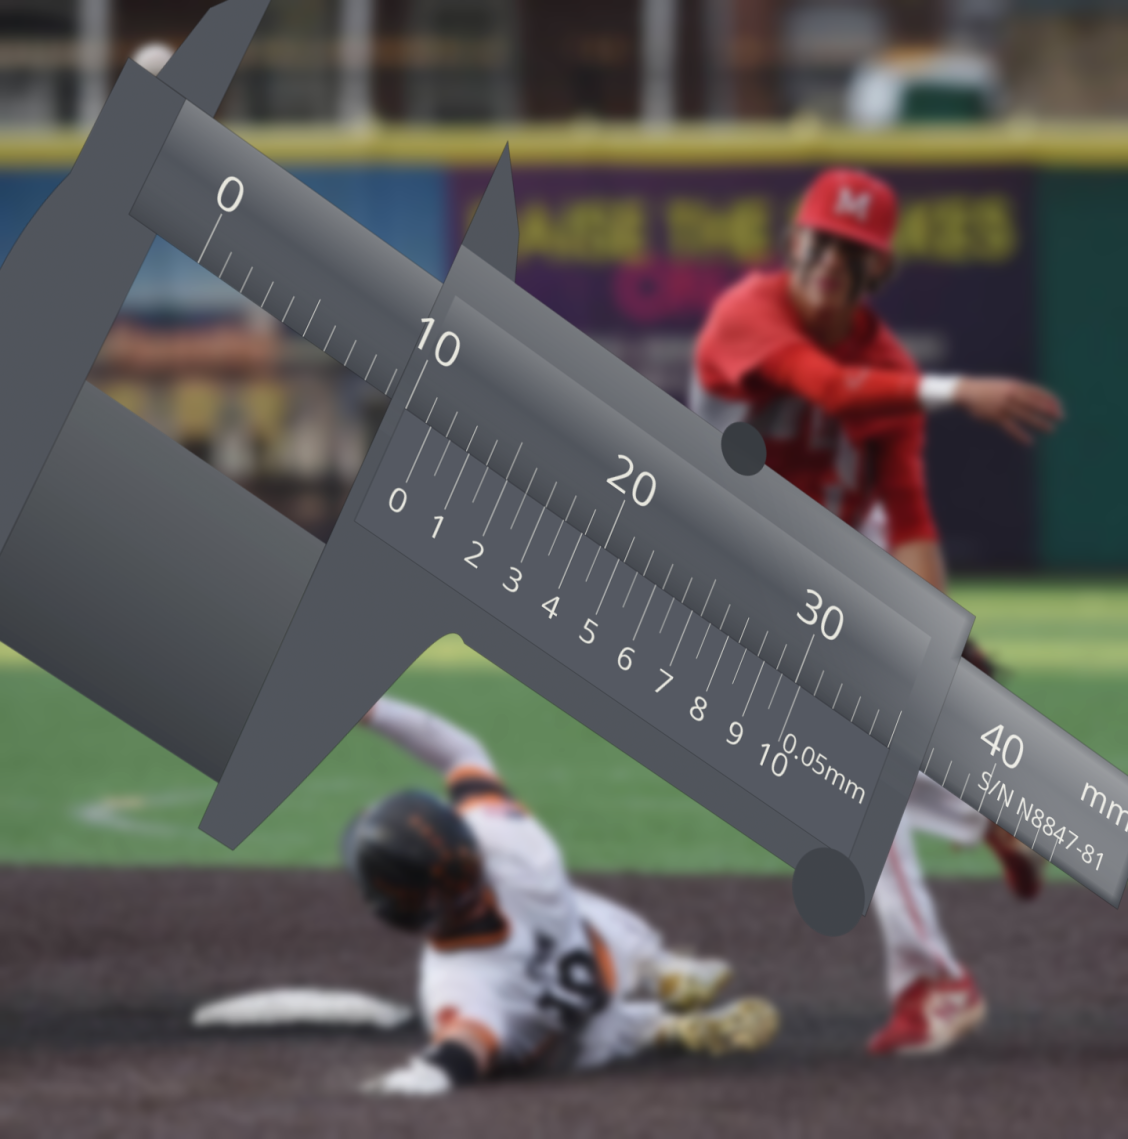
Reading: 11.25 mm
